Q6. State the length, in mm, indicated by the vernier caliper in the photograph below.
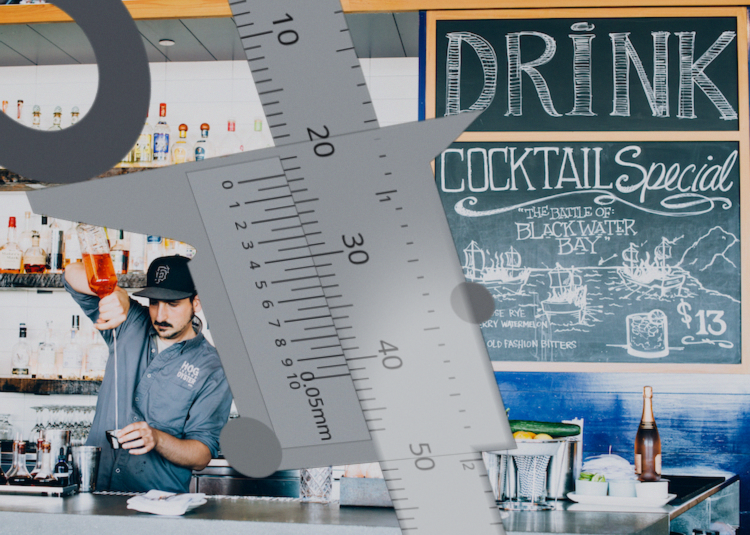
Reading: 22.4 mm
